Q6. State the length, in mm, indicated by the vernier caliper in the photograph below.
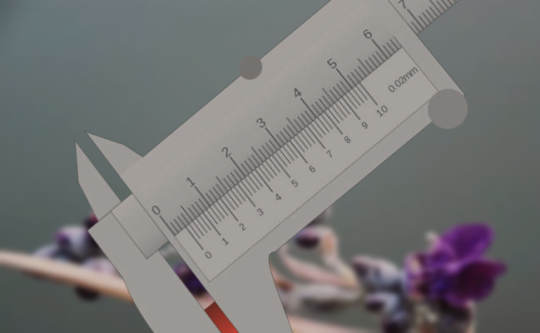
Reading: 3.0 mm
